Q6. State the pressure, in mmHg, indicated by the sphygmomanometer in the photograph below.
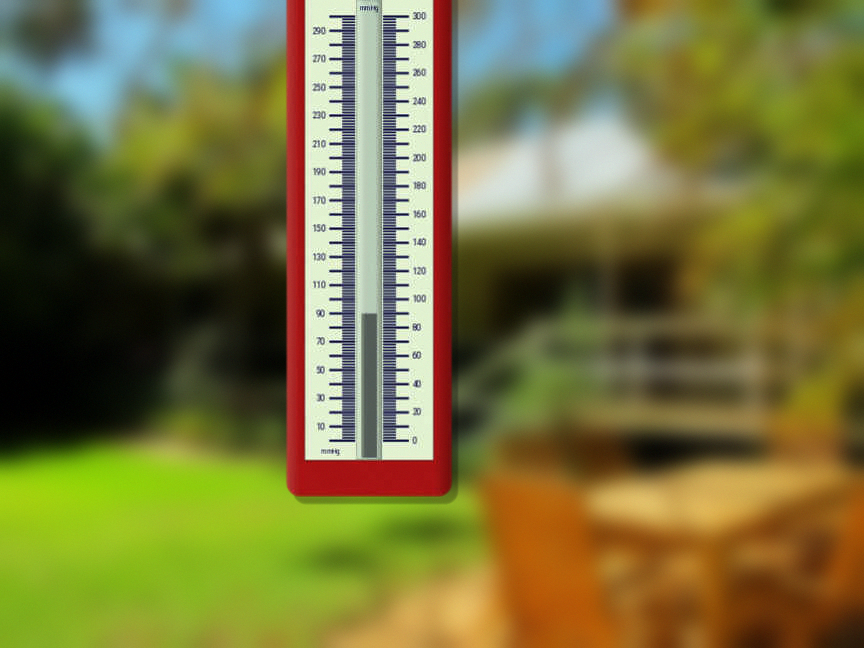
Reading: 90 mmHg
